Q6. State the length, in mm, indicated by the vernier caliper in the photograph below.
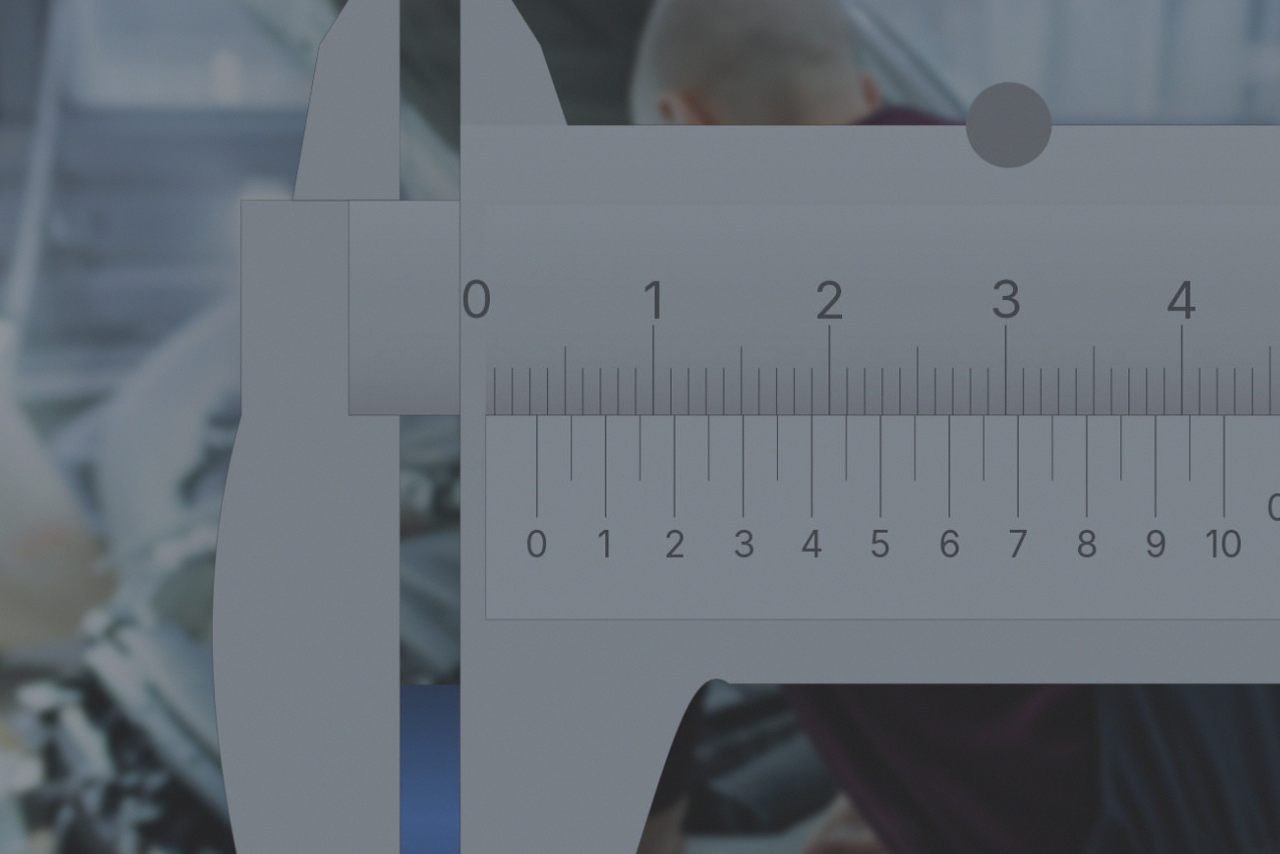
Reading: 3.4 mm
